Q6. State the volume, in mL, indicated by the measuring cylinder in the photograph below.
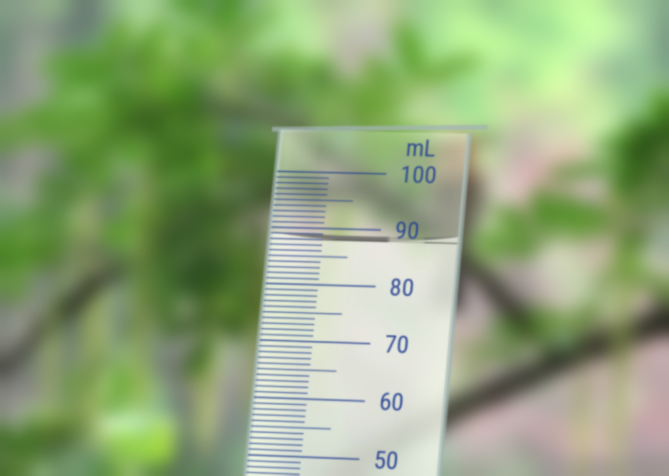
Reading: 88 mL
